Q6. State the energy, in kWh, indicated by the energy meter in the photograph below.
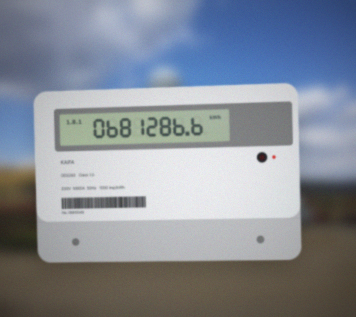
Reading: 681286.6 kWh
